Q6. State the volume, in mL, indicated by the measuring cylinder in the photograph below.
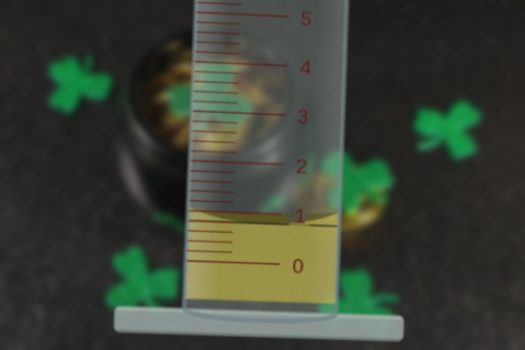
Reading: 0.8 mL
